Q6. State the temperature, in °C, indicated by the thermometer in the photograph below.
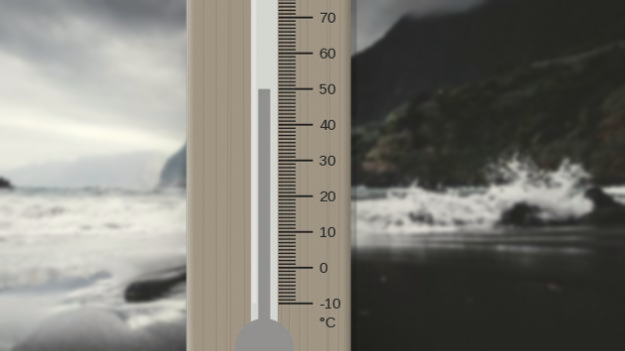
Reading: 50 °C
